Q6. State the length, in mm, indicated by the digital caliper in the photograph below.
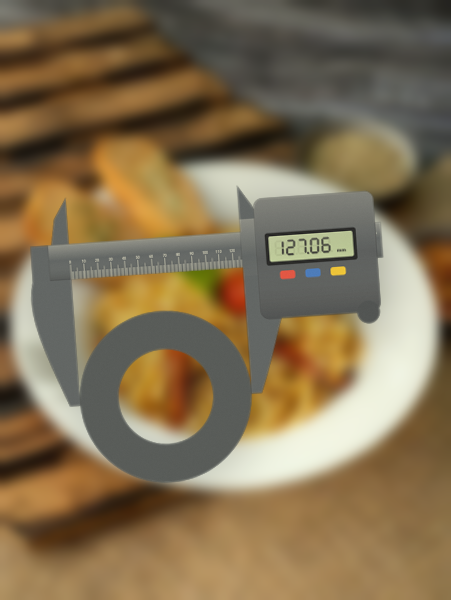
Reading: 127.06 mm
